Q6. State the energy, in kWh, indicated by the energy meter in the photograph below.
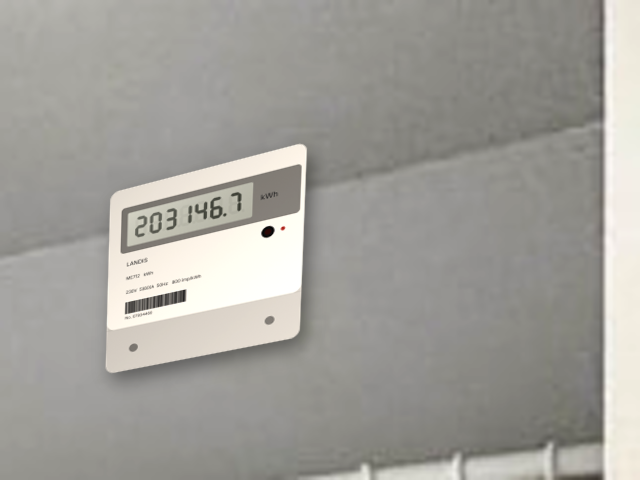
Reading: 203146.7 kWh
